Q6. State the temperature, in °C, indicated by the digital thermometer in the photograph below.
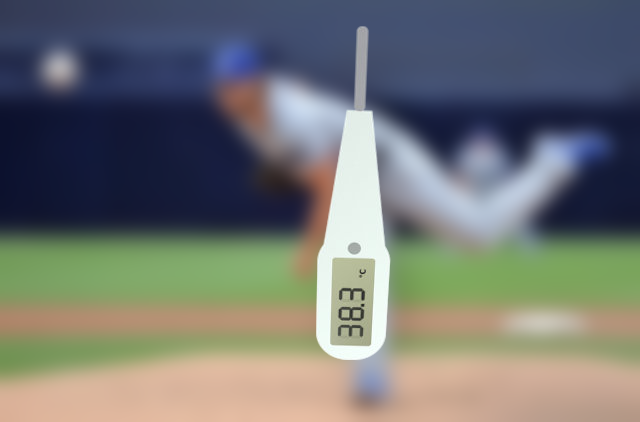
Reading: 38.3 °C
